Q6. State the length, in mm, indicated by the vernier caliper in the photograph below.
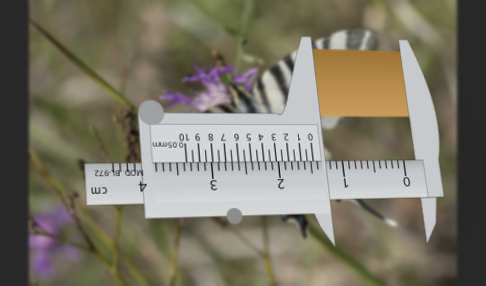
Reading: 14.6 mm
